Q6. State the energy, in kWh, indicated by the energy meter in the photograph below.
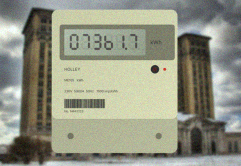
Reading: 7361.7 kWh
